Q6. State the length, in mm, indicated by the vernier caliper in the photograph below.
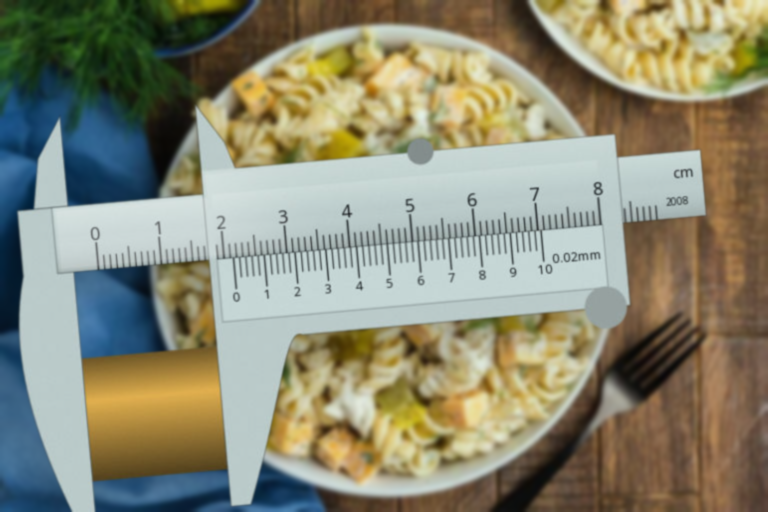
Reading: 21.5 mm
